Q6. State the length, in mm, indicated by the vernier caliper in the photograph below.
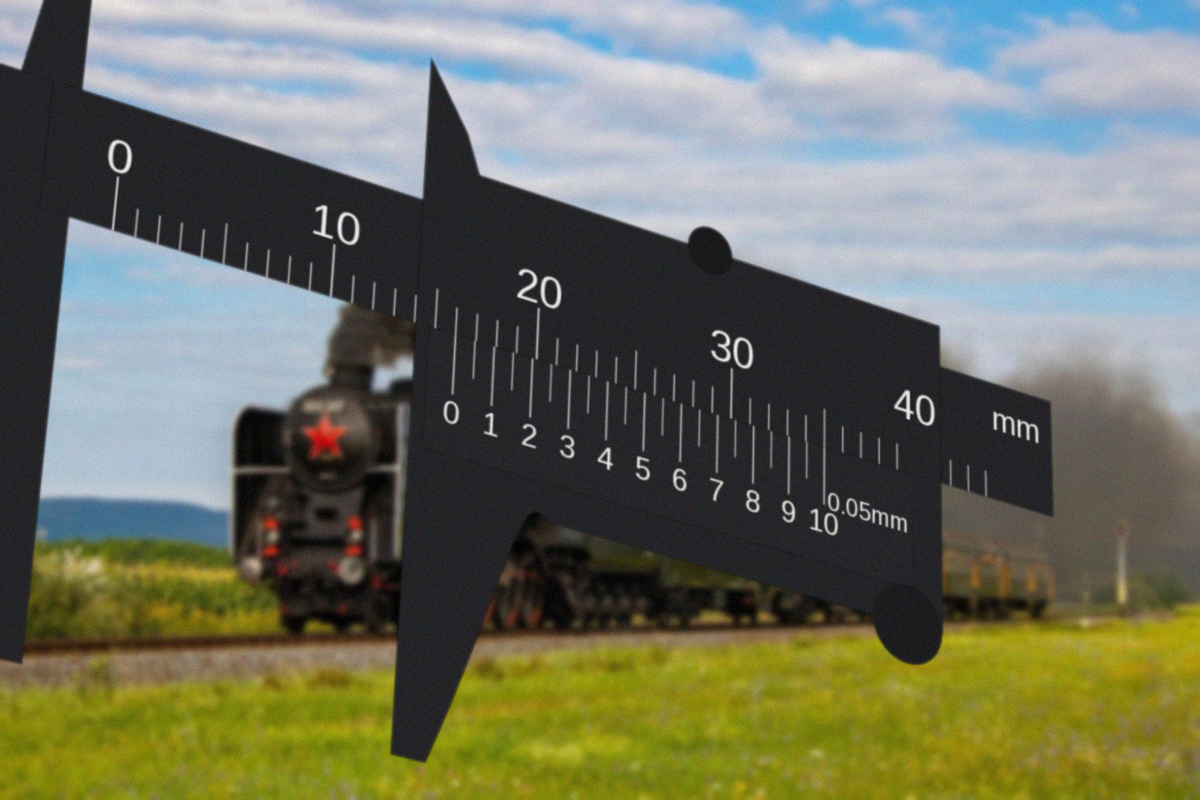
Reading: 16.0 mm
